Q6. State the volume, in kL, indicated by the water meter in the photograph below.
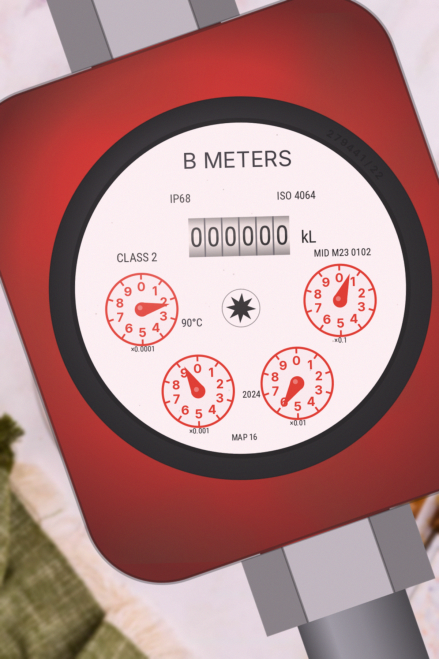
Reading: 0.0592 kL
